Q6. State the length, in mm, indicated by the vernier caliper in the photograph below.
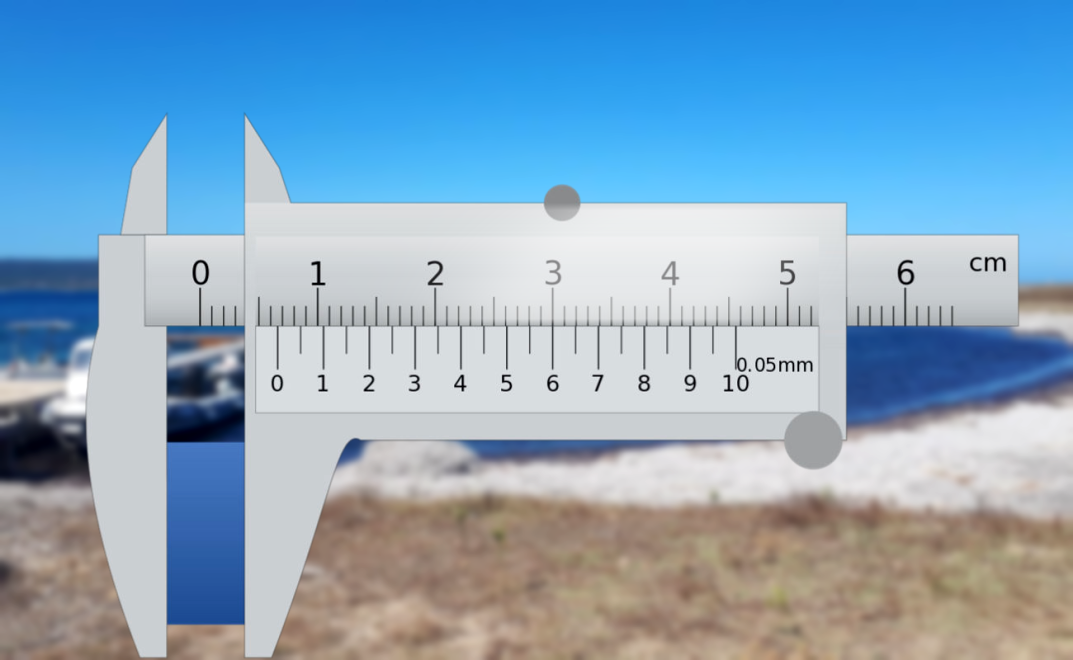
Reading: 6.6 mm
